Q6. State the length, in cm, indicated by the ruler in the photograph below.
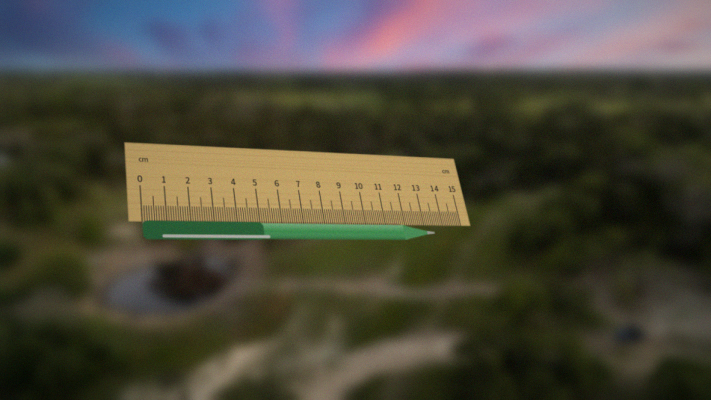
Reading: 13.5 cm
